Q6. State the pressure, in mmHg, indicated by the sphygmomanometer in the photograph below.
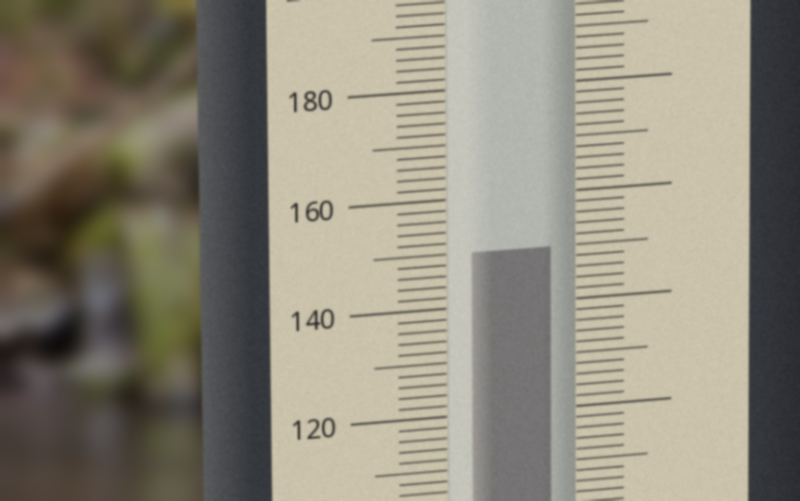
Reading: 150 mmHg
